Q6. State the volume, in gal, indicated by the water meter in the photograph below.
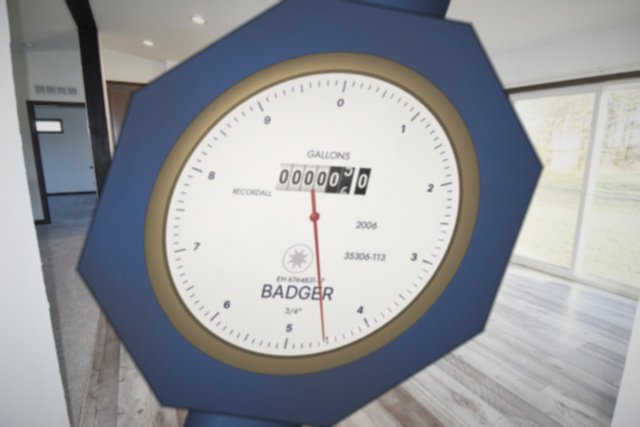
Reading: 54.5 gal
